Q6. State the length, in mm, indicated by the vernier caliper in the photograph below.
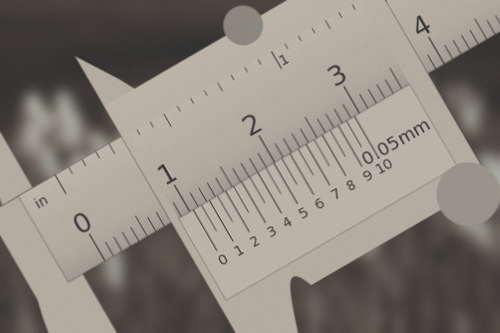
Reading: 10.4 mm
